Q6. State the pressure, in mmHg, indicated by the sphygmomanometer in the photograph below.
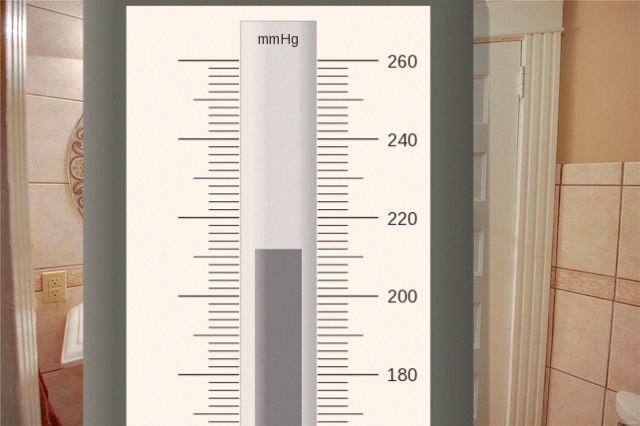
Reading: 212 mmHg
